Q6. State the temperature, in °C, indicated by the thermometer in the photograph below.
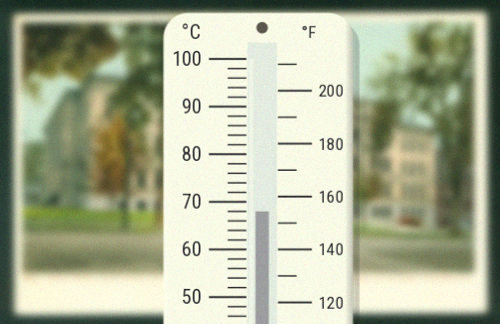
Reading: 68 °C
